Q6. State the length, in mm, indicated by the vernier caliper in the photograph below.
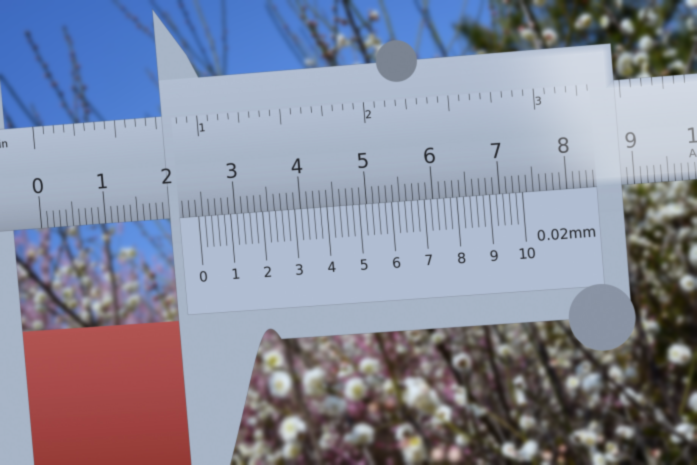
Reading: 24.4 mm
